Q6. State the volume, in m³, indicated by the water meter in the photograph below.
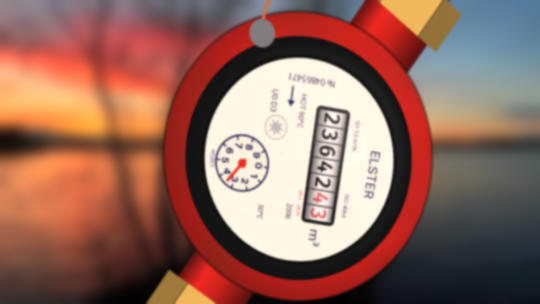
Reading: 23642.433 m³
